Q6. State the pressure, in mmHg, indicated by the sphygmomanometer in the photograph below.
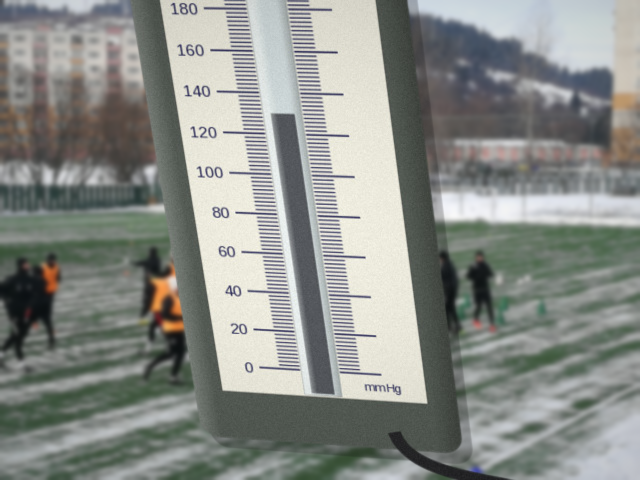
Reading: 130 mmHg
